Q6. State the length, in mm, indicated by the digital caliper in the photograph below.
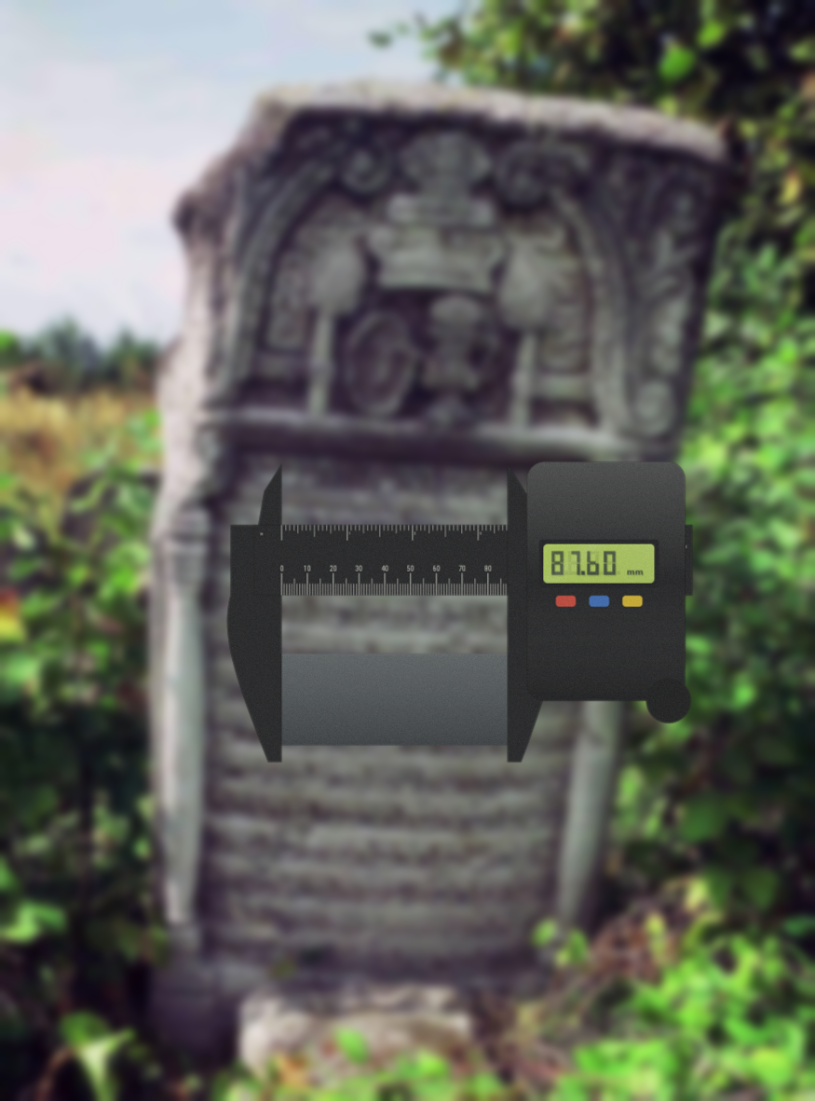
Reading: 87.60 mm
